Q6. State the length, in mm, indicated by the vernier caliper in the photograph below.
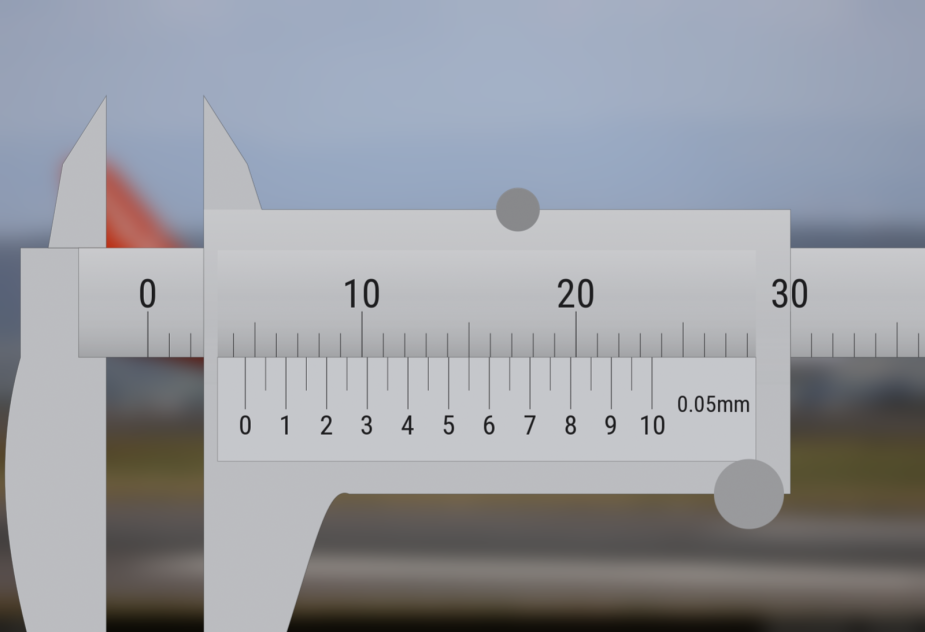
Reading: 4.55 mm
